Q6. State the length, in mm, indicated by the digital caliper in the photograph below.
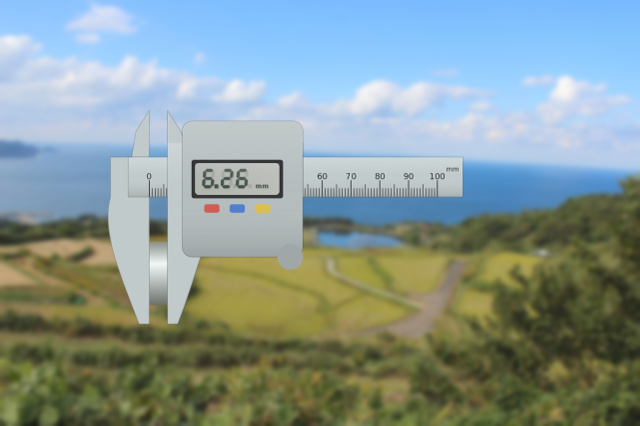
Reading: 6.26 mm
